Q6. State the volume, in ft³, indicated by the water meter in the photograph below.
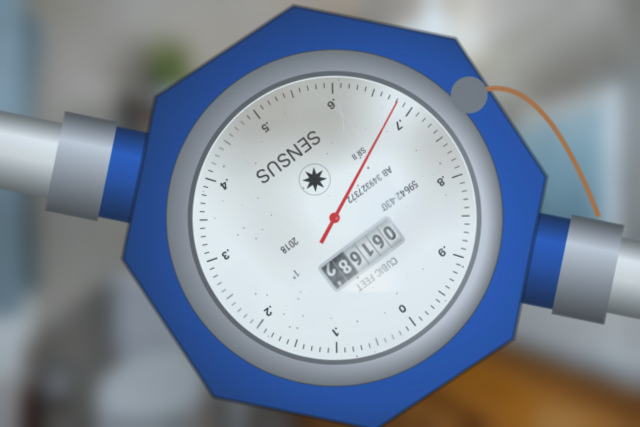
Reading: 61681.68 ft³
